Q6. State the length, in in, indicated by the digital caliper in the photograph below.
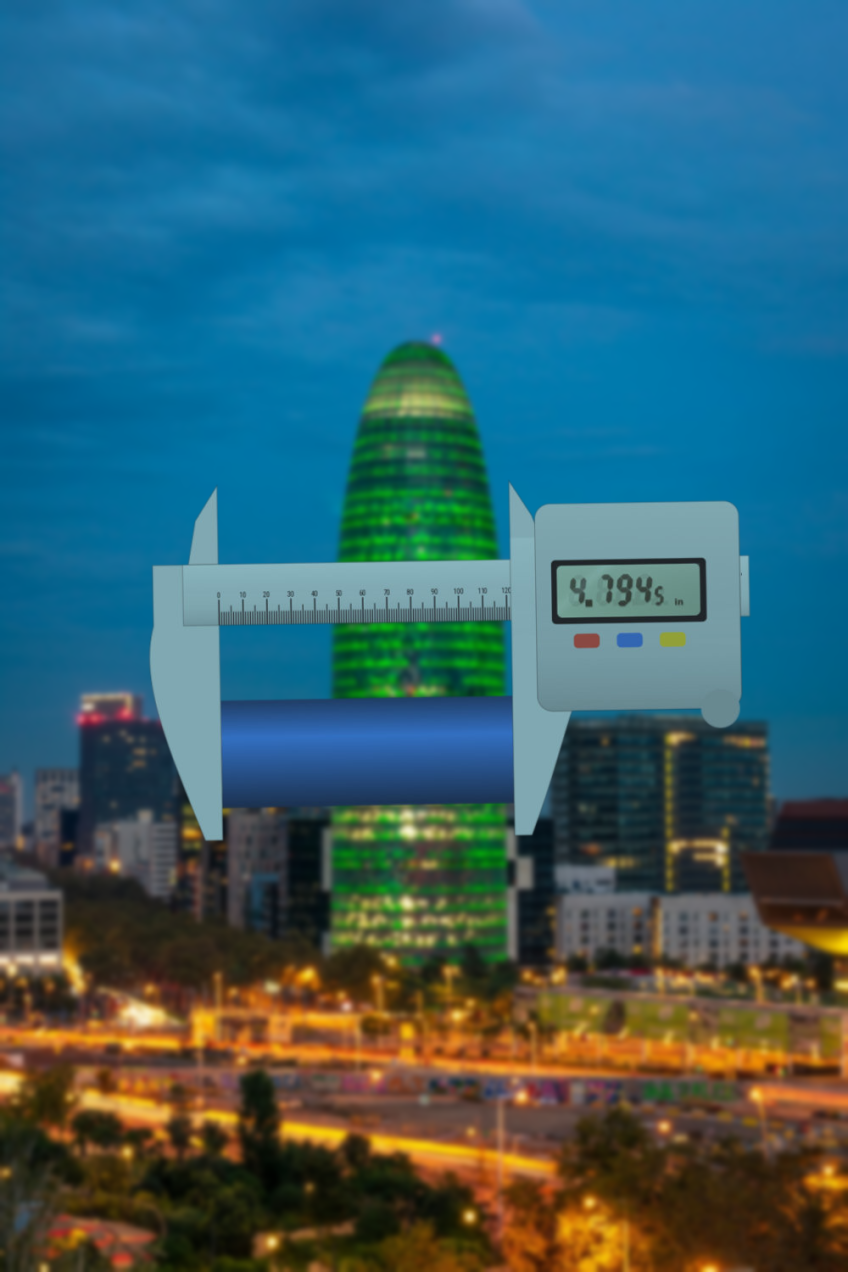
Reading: 4.7945 in
